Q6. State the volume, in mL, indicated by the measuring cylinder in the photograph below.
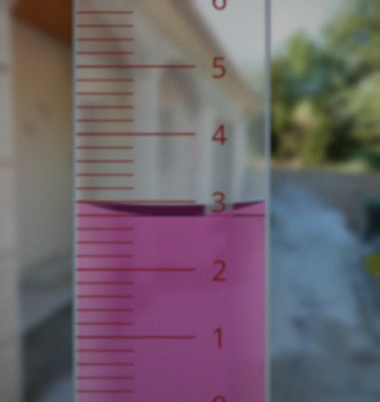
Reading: 2.8 mL
